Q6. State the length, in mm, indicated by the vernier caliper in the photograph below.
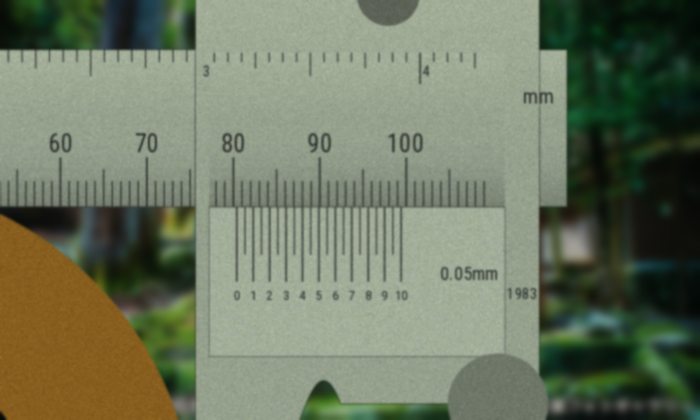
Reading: 80.4 mm
